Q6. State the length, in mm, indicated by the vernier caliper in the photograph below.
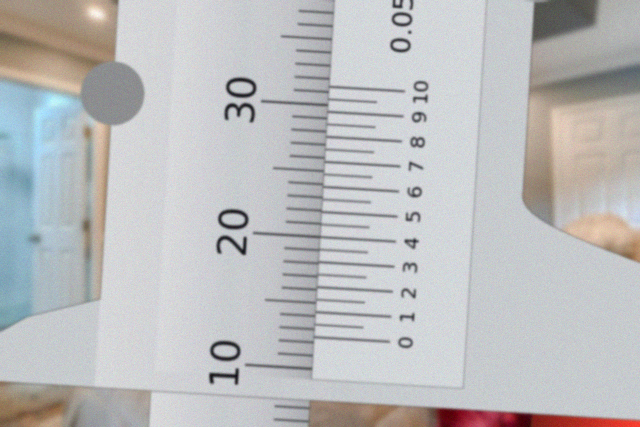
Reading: 12.4 mm
